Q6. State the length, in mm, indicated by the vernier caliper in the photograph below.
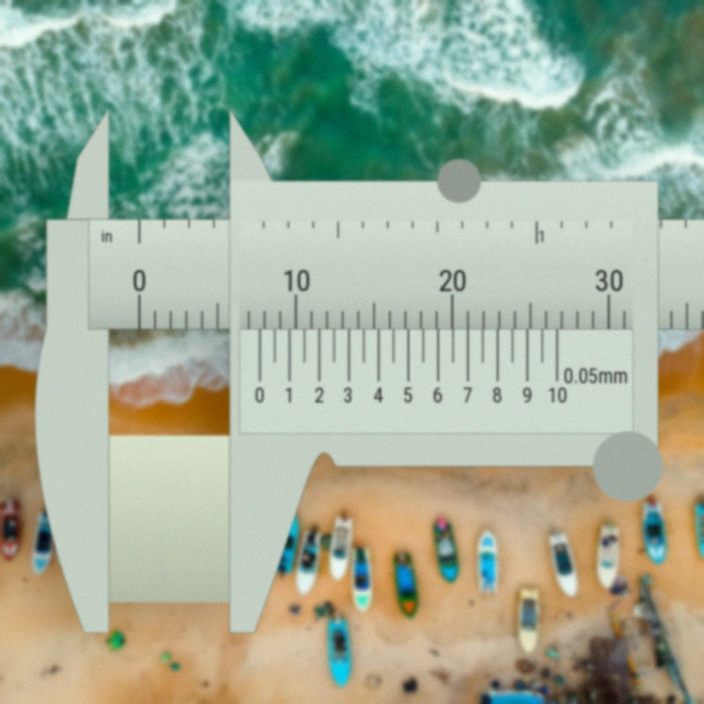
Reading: 7.7 mm
